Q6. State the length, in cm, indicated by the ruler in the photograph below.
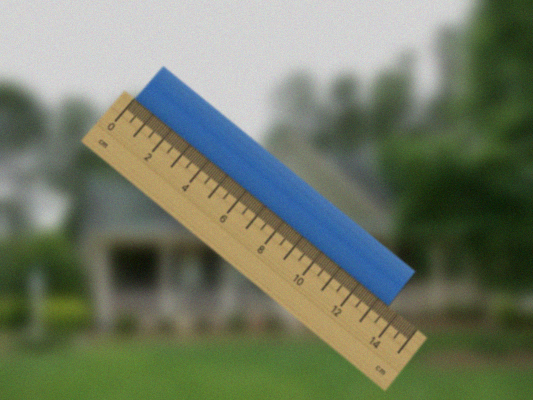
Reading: 13.5 cm
